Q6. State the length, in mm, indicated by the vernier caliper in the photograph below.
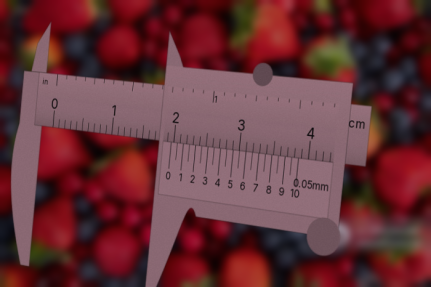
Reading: 19.6 mm
